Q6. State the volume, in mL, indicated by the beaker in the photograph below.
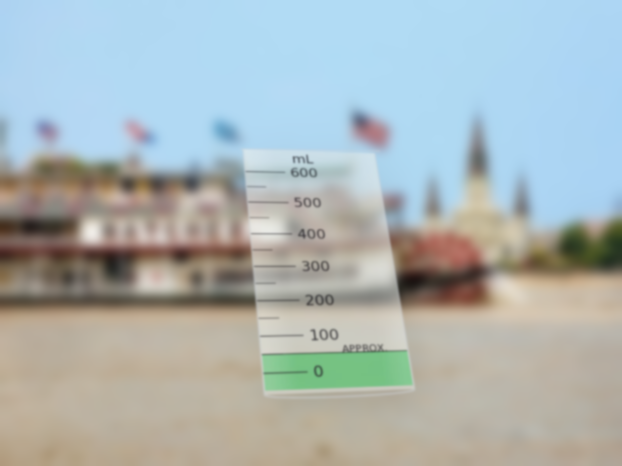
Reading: 50 mL
